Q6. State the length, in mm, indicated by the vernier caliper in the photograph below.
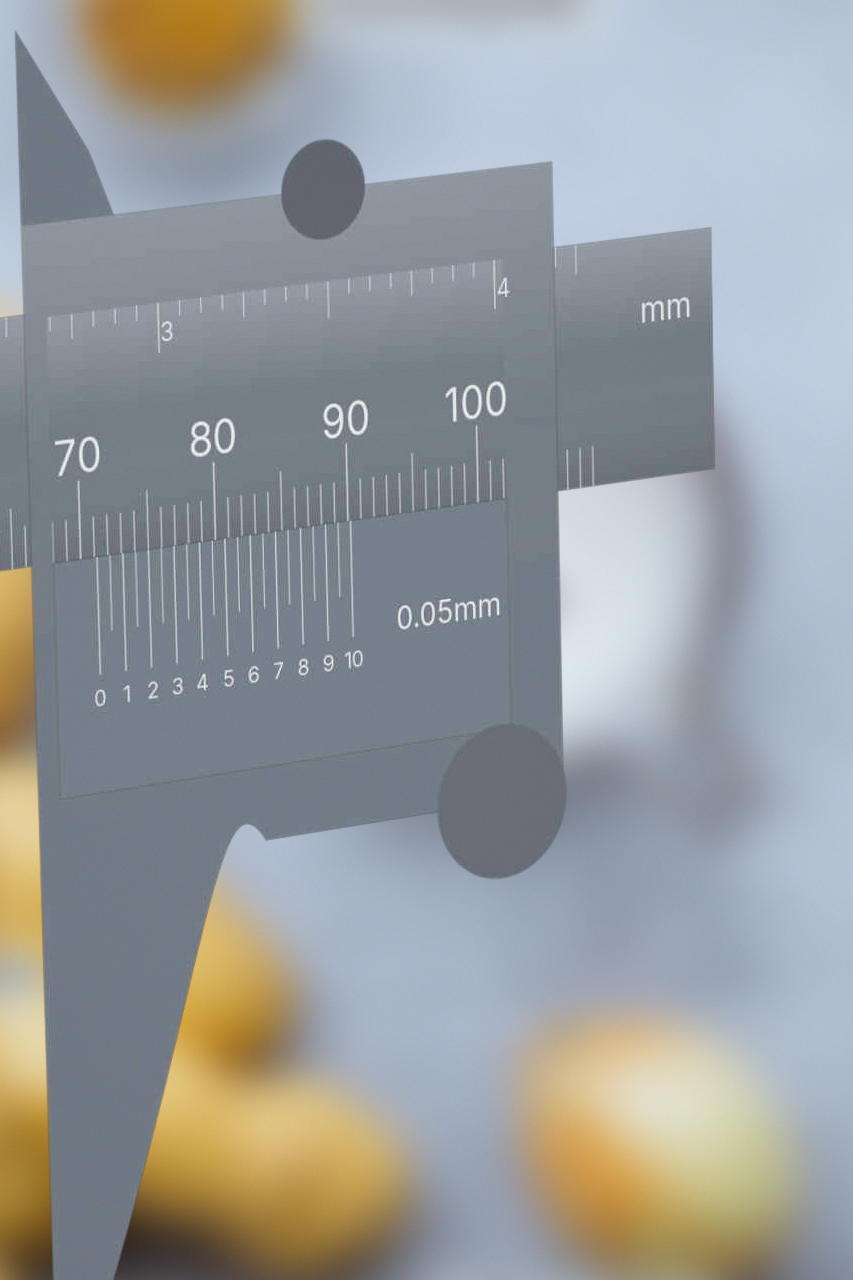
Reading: 71.2 mm
